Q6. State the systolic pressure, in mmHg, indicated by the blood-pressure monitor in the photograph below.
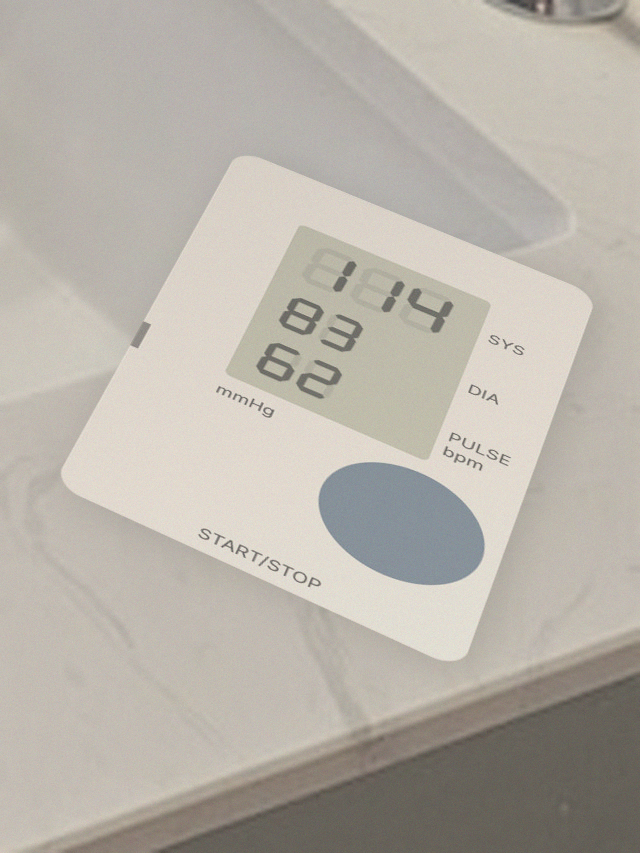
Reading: 114 mmHg
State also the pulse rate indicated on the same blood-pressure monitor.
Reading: 62 bpm
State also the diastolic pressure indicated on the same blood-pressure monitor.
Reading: 83 mmHg
